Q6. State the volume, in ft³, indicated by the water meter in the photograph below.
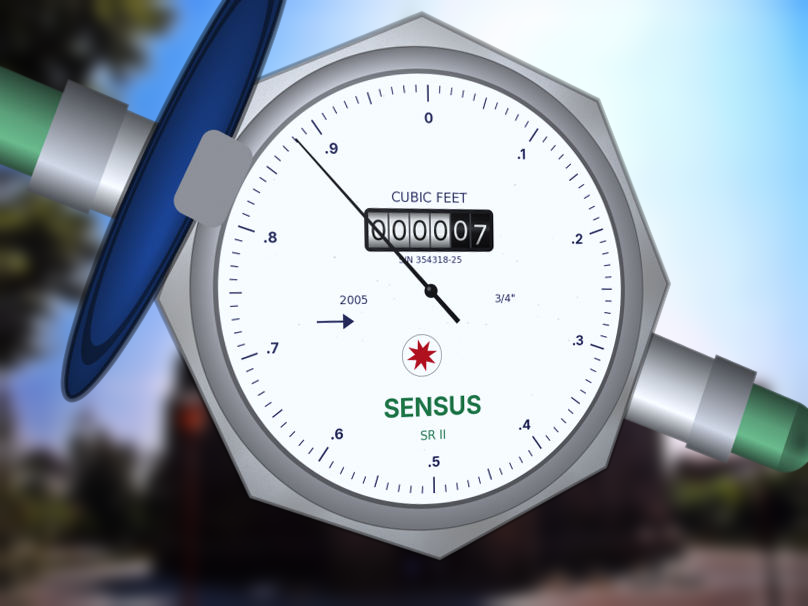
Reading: 6.88 ft³
